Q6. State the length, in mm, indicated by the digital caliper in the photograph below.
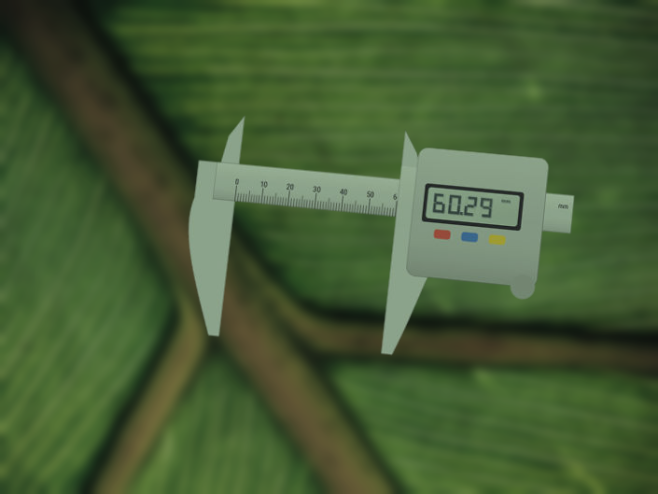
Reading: 60.29 mm
